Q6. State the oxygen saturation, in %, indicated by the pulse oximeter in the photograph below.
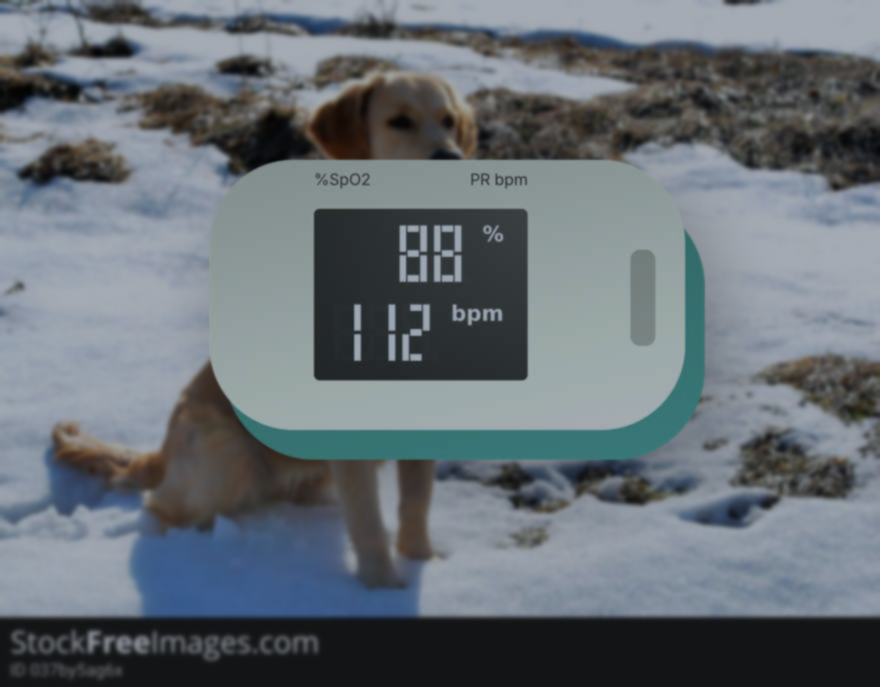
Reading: 88 %
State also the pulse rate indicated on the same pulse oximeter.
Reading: 112 bpm
